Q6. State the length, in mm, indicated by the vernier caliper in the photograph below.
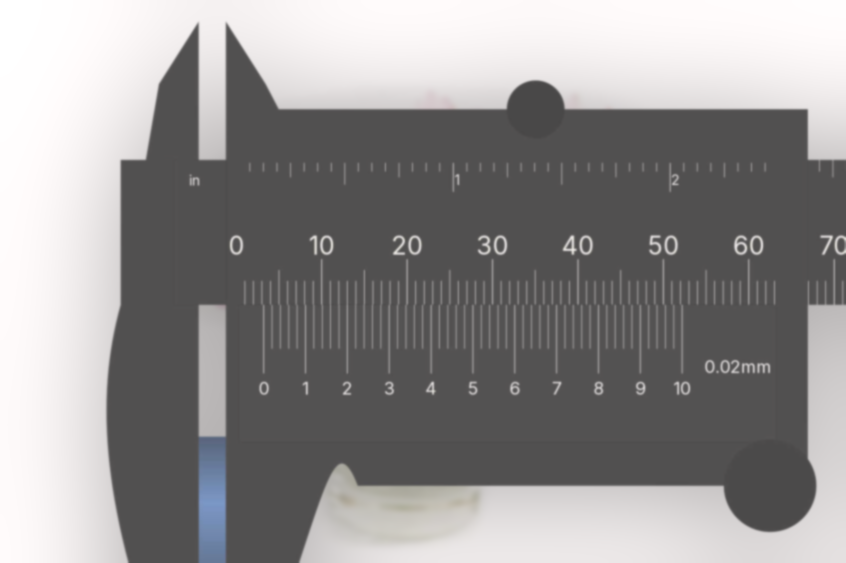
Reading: 3.2 mm
